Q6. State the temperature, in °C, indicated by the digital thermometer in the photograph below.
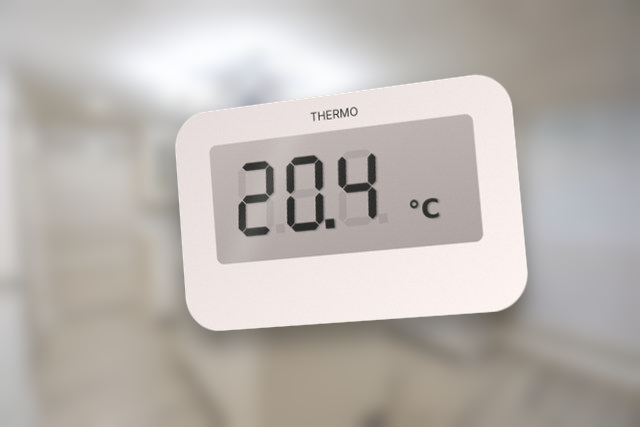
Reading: 20.4 °C
